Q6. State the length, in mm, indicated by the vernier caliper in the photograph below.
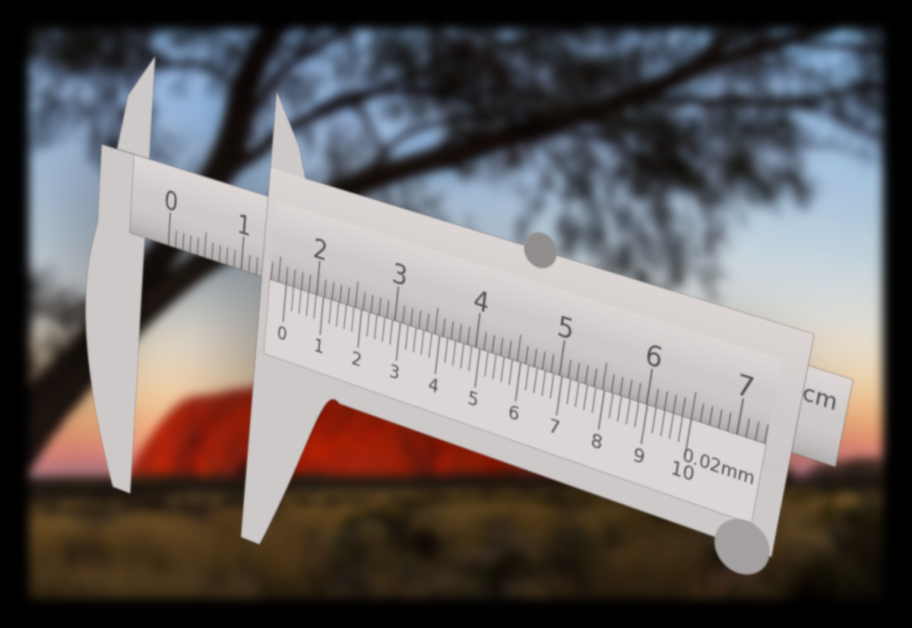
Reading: 16.0 mm
